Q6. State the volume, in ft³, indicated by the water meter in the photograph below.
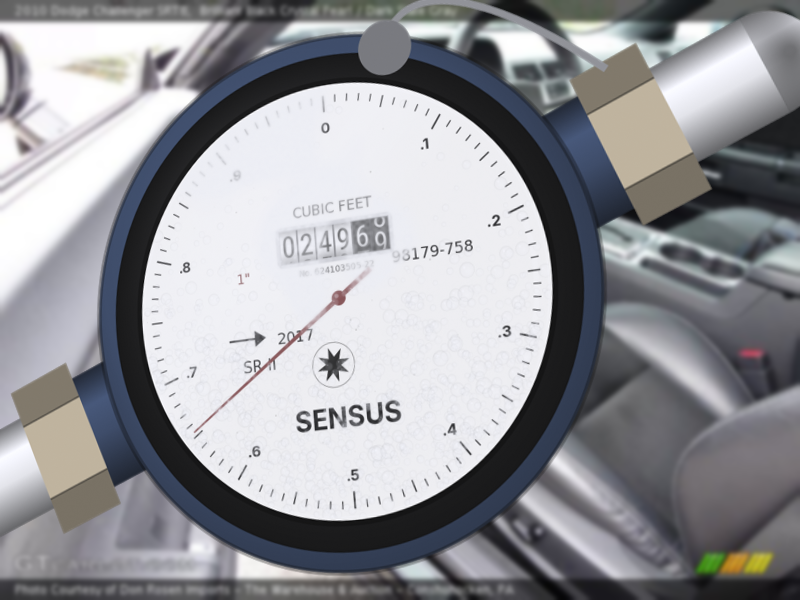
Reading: 24968.65 ft³
